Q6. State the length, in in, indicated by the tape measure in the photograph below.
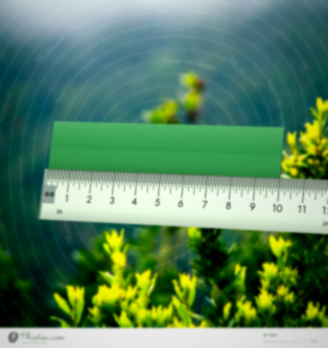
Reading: 10 in
